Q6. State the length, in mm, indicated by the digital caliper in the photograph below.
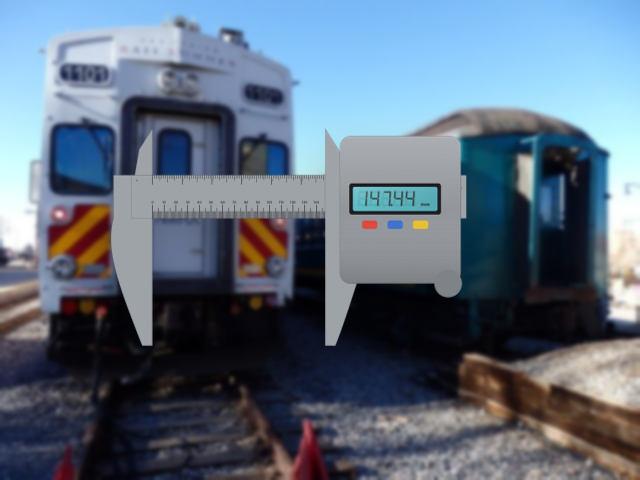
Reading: 147.44 mm
